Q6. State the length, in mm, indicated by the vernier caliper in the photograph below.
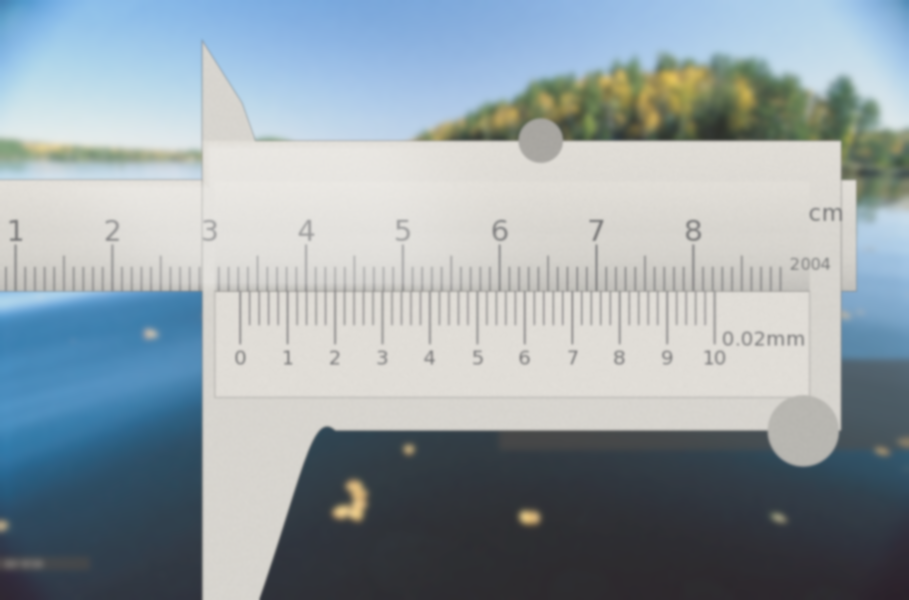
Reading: 33.2 mm
